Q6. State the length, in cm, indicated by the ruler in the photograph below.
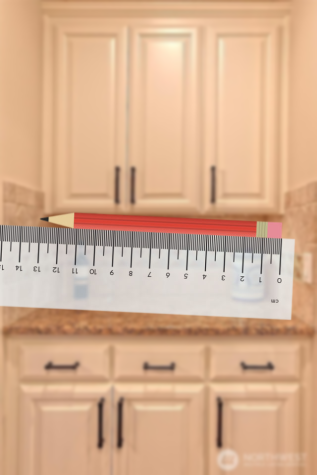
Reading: 13 cm
